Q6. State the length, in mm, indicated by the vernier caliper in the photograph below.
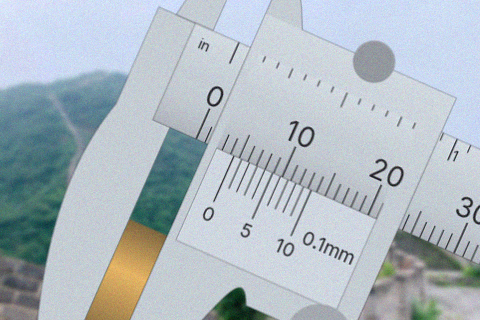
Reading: 4.4 mm
